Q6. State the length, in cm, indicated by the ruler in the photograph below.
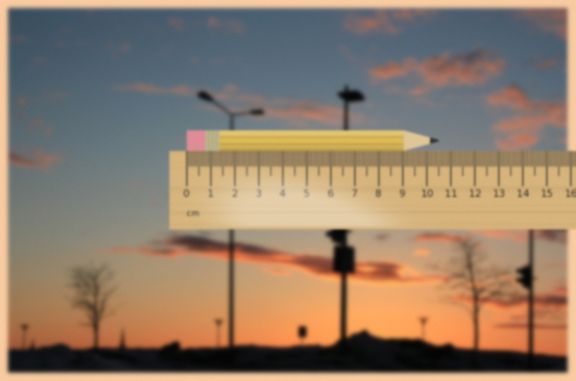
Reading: 10.5 cm
